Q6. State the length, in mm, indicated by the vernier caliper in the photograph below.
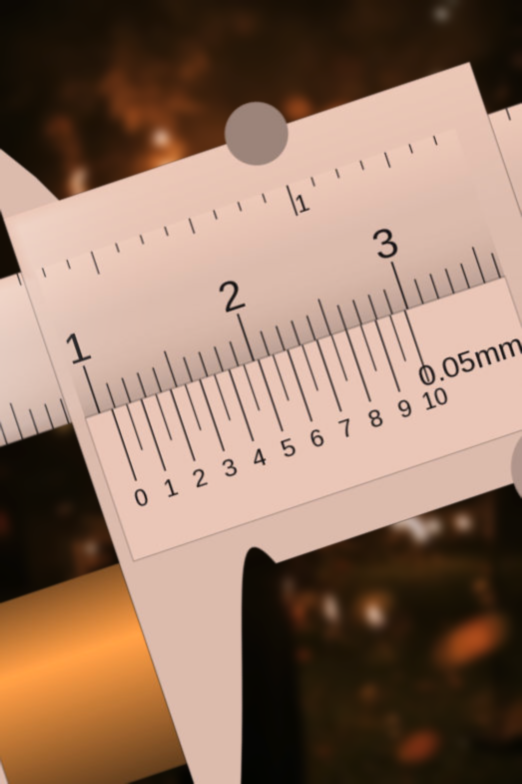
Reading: 10.8 mm
